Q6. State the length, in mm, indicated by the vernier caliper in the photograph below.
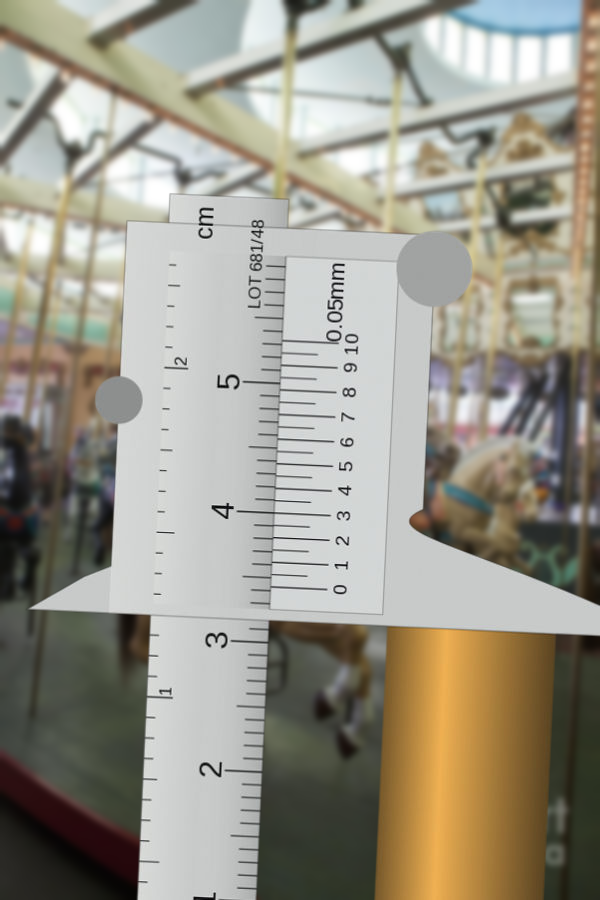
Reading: 34.3 mm
